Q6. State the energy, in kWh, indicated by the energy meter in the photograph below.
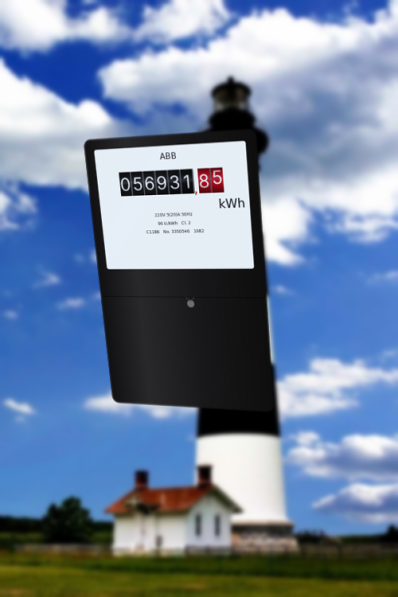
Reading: 56931.85 kWh
